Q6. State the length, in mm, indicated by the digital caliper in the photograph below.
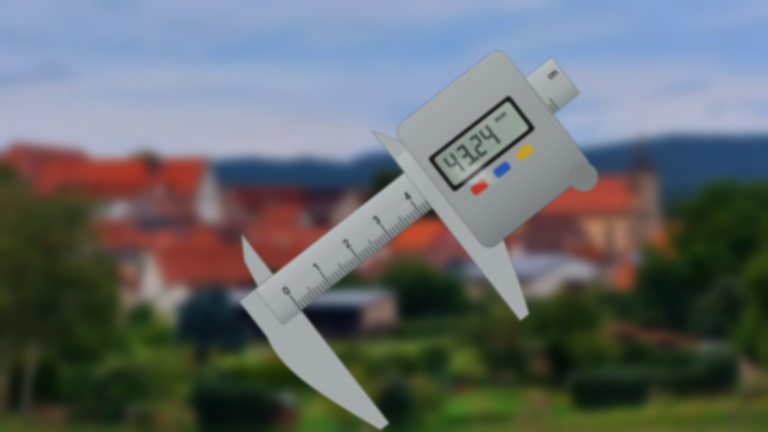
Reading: 43.24 mm
